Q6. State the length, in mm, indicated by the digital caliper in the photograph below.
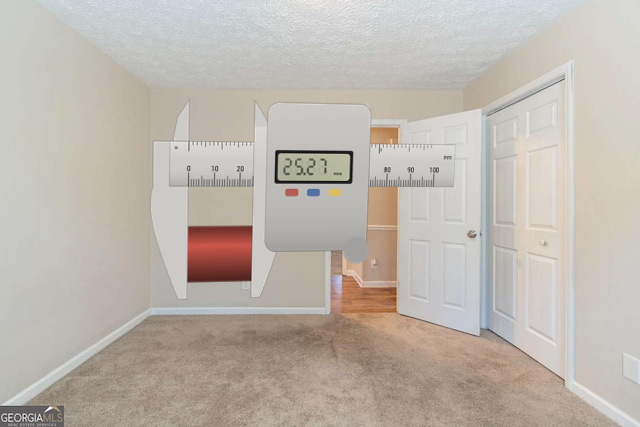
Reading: 25.27 mm
